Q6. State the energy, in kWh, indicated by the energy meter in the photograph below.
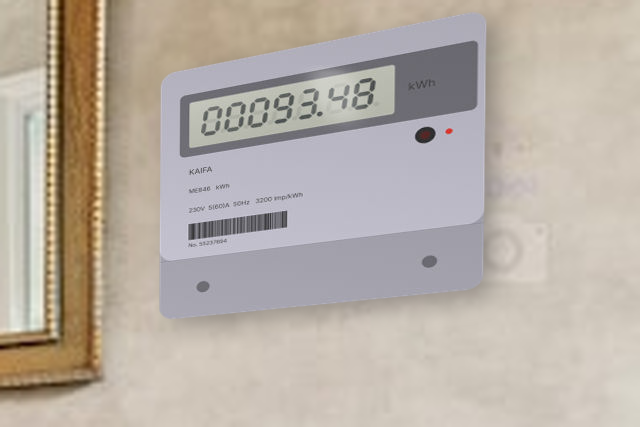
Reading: 93.48 kWh
